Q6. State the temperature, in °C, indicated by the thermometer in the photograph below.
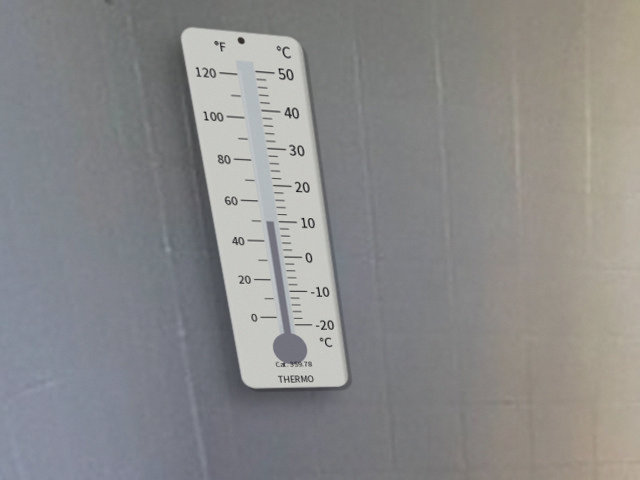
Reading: 10 °C
